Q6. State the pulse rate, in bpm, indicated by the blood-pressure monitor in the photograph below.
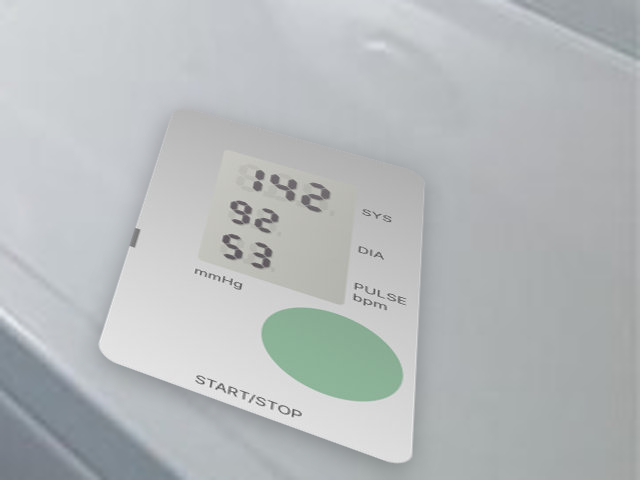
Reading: 53 bpm
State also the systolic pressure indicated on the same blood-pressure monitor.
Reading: 142 mmHg
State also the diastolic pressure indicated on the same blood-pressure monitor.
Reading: 92 mmHg
